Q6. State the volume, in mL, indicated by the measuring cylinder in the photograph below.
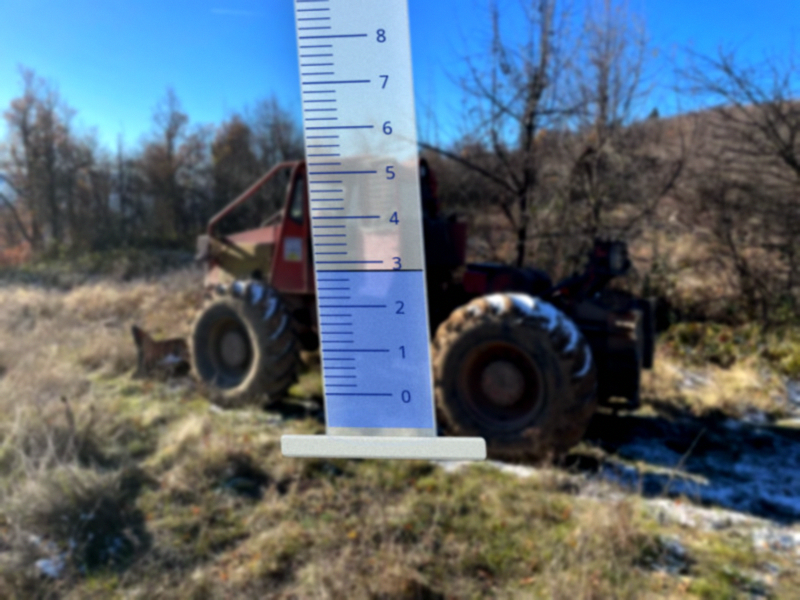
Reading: 2.8 mL
